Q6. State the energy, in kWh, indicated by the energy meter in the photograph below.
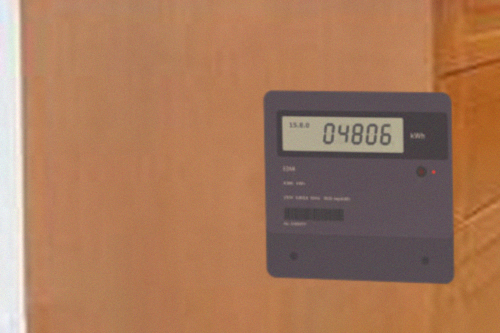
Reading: 4806 kWh
